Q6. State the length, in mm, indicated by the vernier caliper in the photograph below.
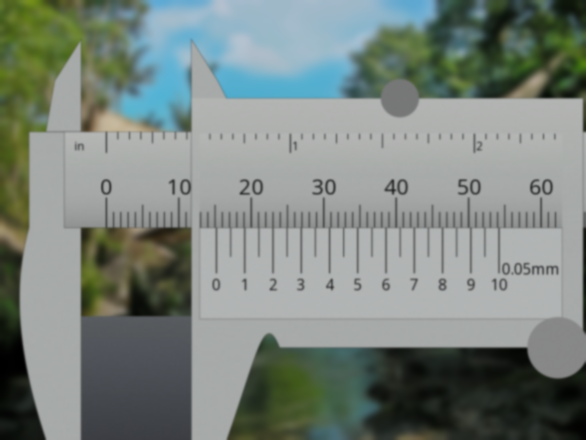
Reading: 15.2 mm
